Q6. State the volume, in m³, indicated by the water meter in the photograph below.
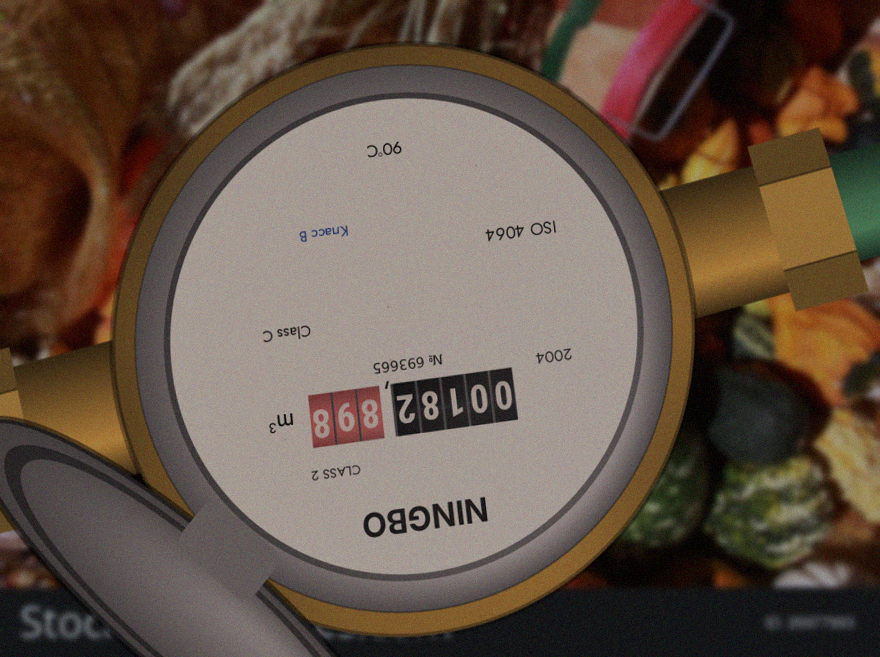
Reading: 182.898 m³
